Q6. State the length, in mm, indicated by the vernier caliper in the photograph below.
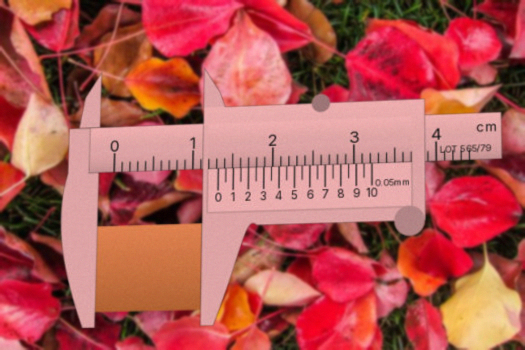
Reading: 13.2 mm
